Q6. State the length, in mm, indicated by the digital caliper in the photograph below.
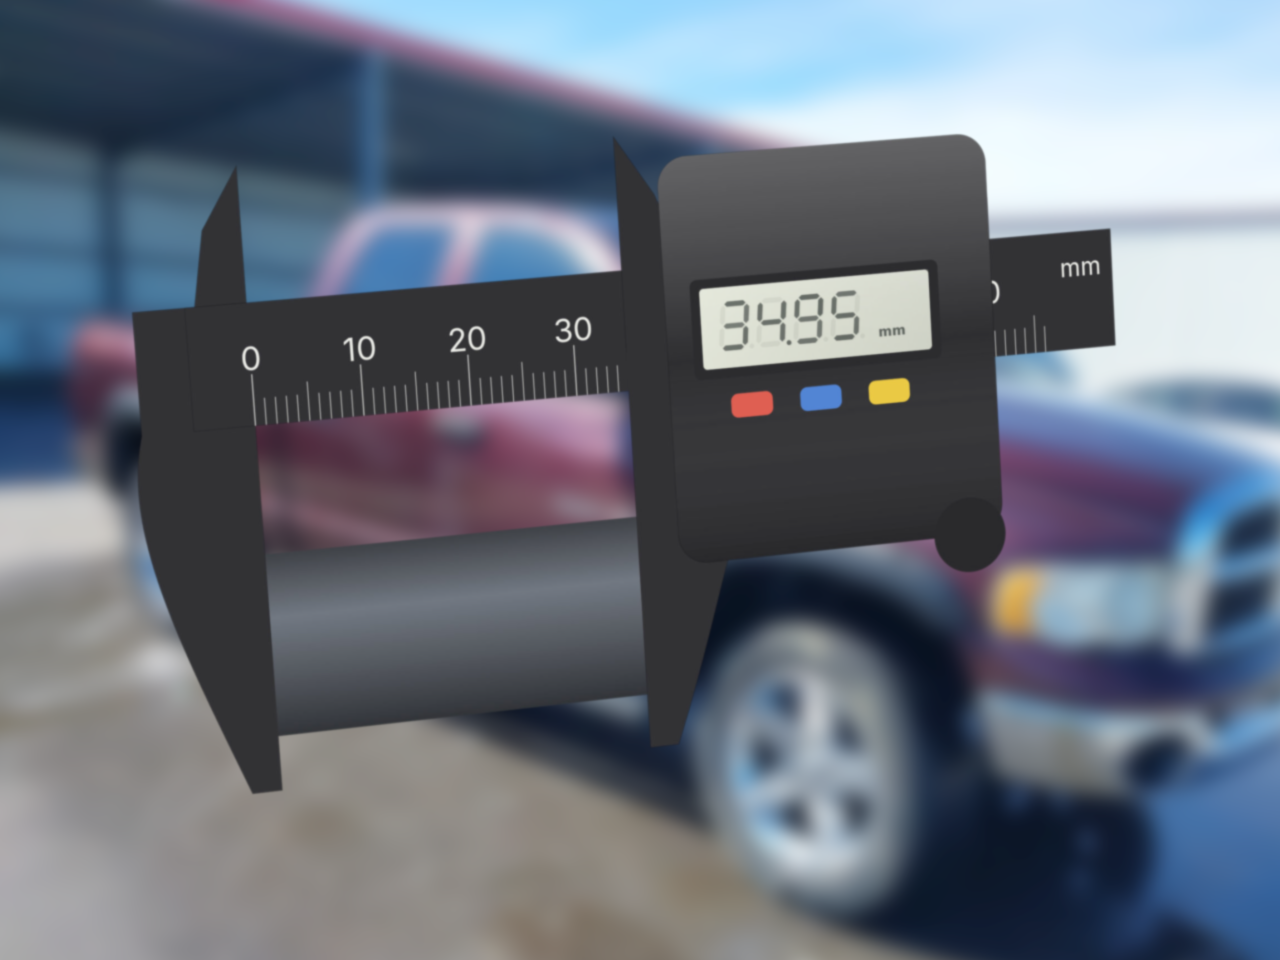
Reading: 34.95 mm
